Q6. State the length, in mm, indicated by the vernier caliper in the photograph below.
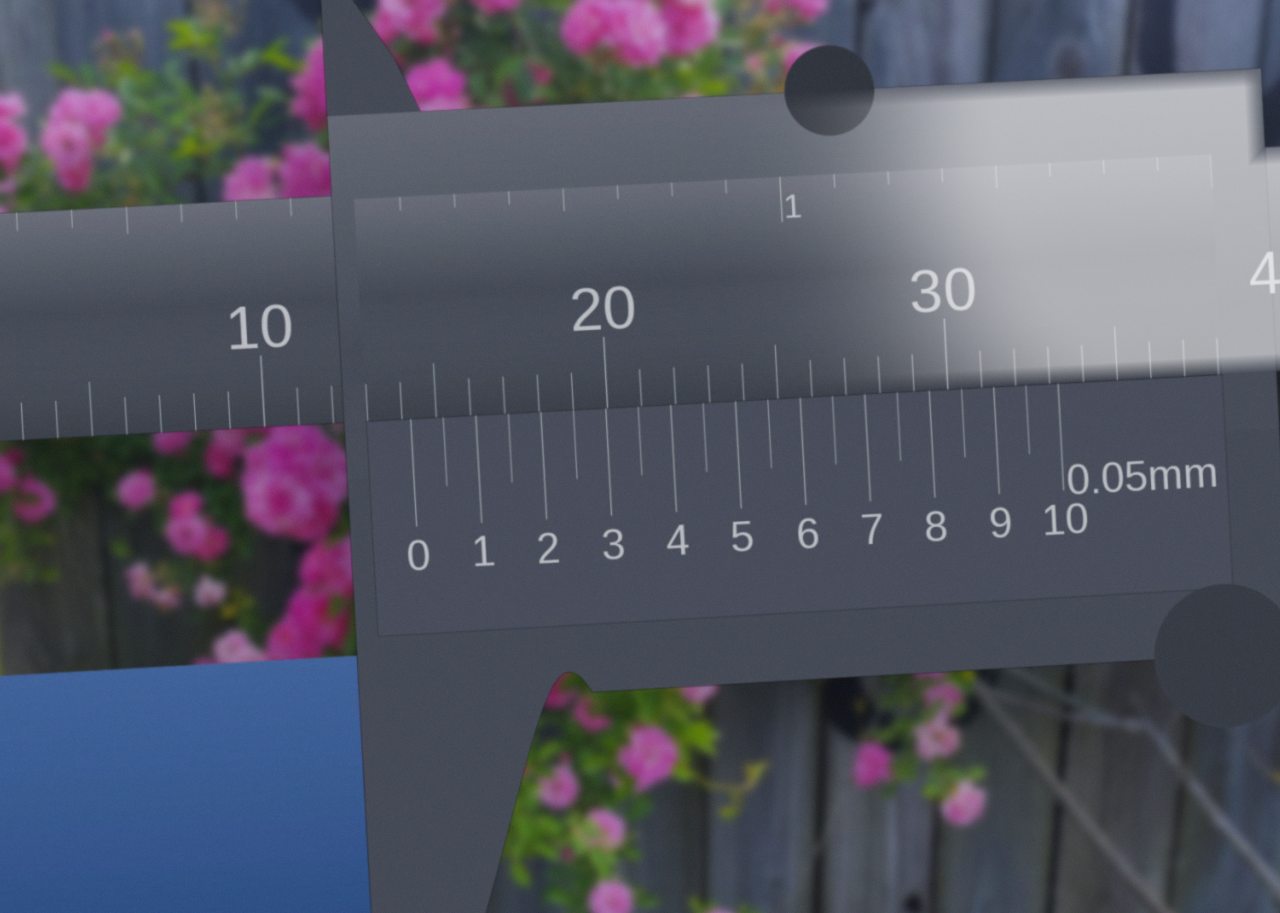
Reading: 14.25 mm
